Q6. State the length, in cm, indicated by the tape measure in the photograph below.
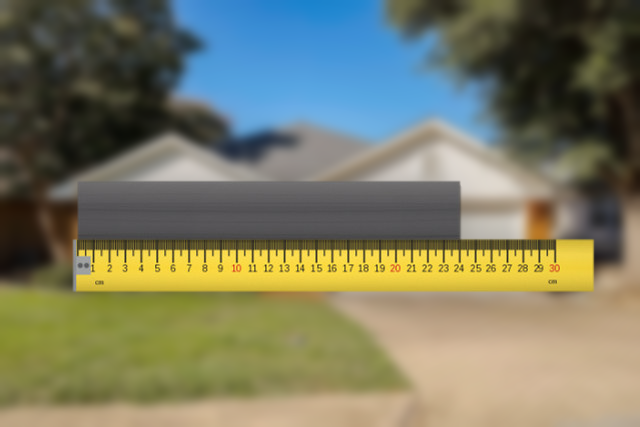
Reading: 24 cm
